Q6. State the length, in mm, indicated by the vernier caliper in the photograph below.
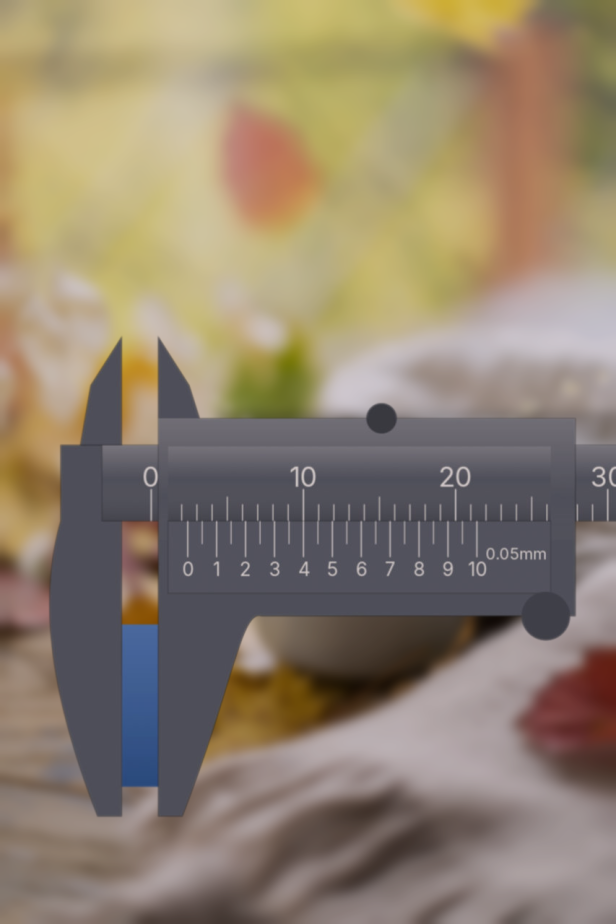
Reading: 2.4 mm
